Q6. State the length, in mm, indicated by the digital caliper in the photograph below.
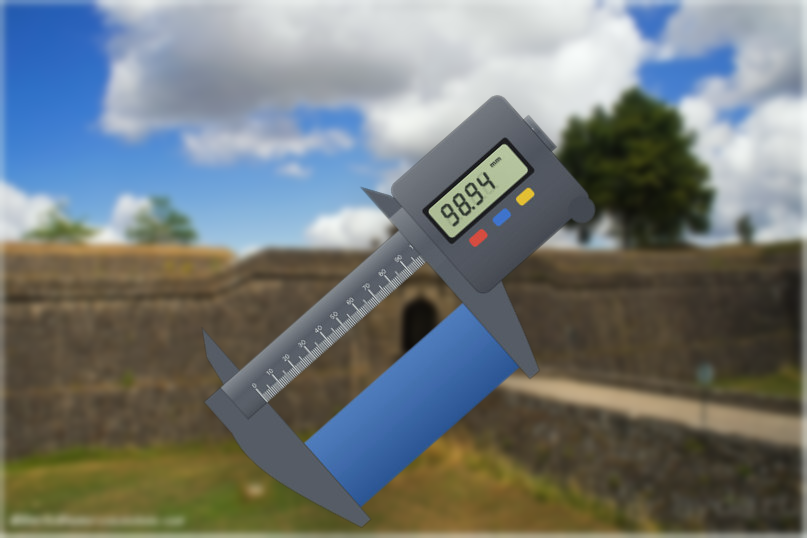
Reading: 98.94 mm
